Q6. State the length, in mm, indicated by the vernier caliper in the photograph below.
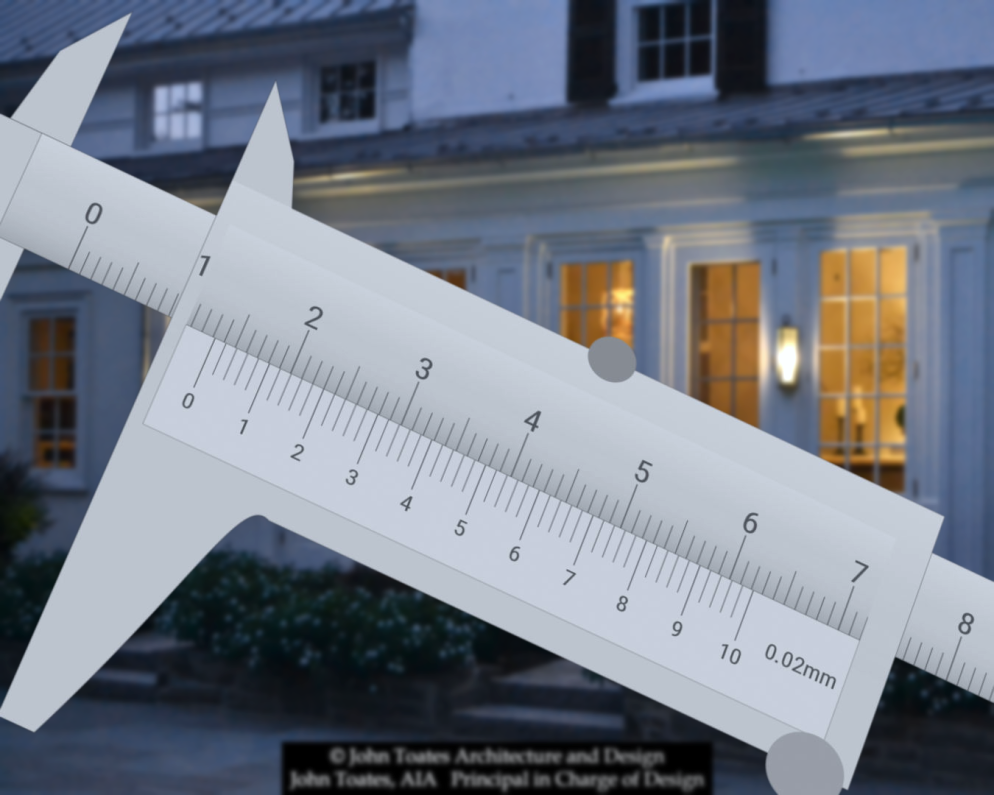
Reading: 13.2 mm
